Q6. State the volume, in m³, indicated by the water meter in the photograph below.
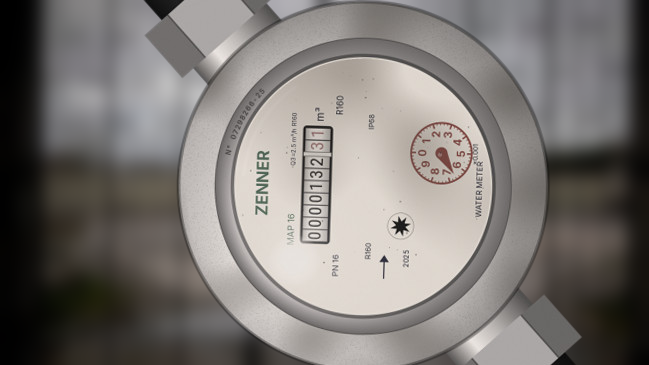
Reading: 132.316 m³
